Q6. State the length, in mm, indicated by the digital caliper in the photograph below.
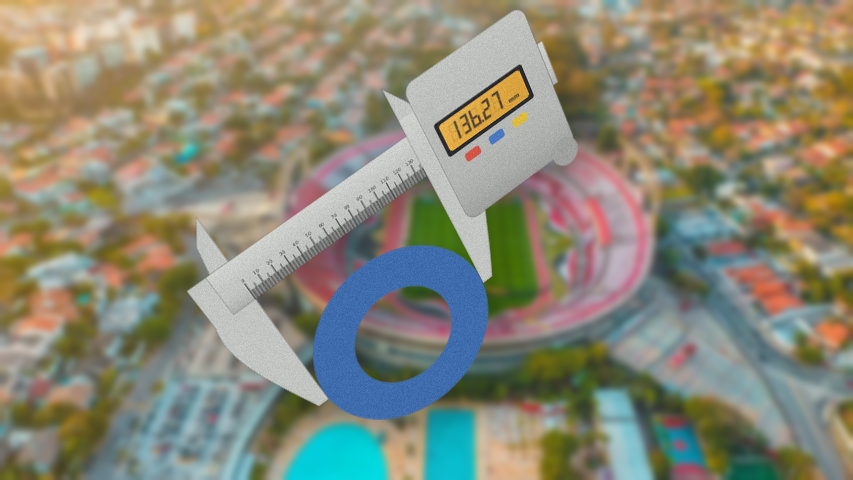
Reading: 136.27 mm
